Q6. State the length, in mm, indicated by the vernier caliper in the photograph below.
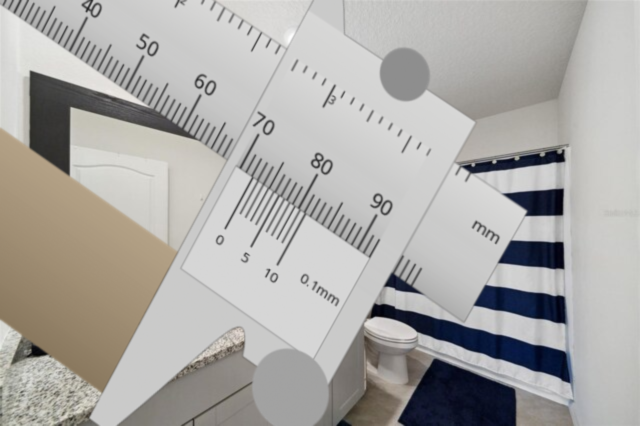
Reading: 72.2 mm
